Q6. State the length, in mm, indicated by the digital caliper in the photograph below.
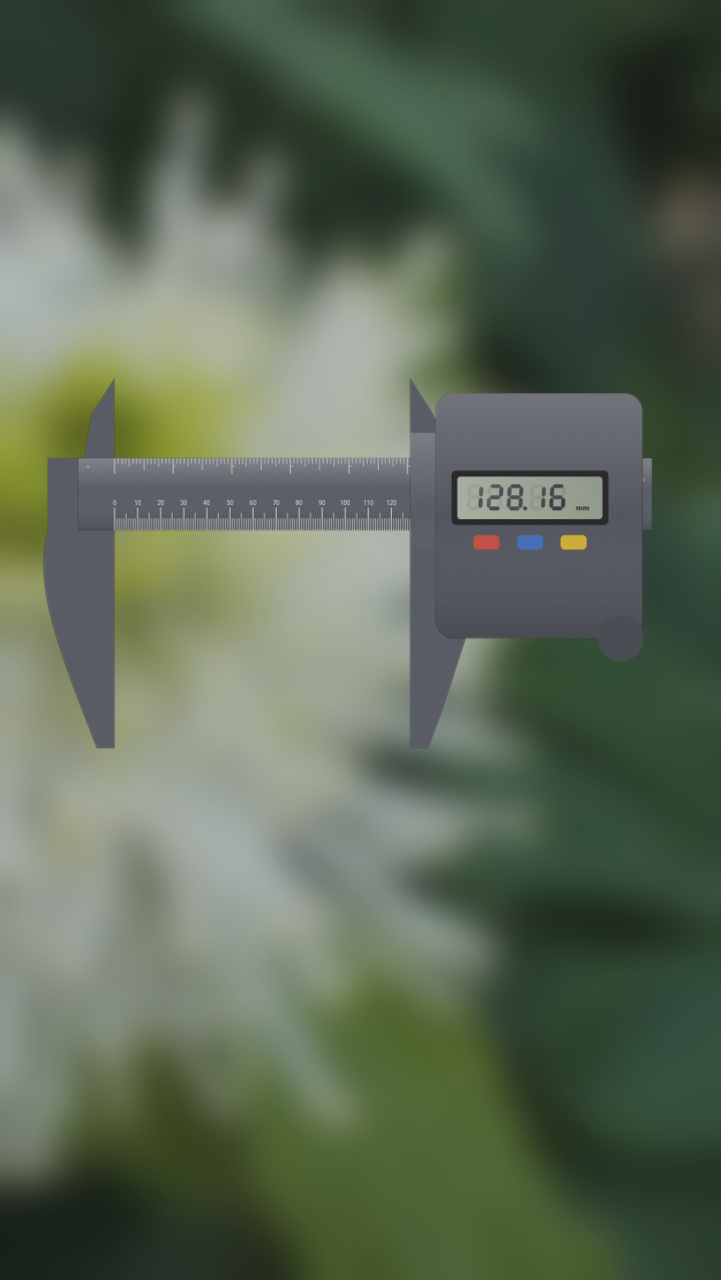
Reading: 128.16 mm
